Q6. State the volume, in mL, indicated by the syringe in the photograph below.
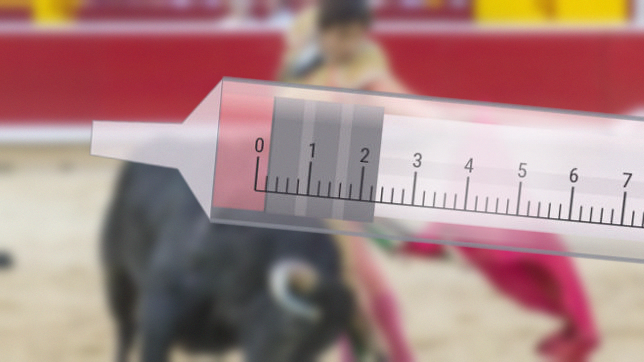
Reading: 0.2 mL
